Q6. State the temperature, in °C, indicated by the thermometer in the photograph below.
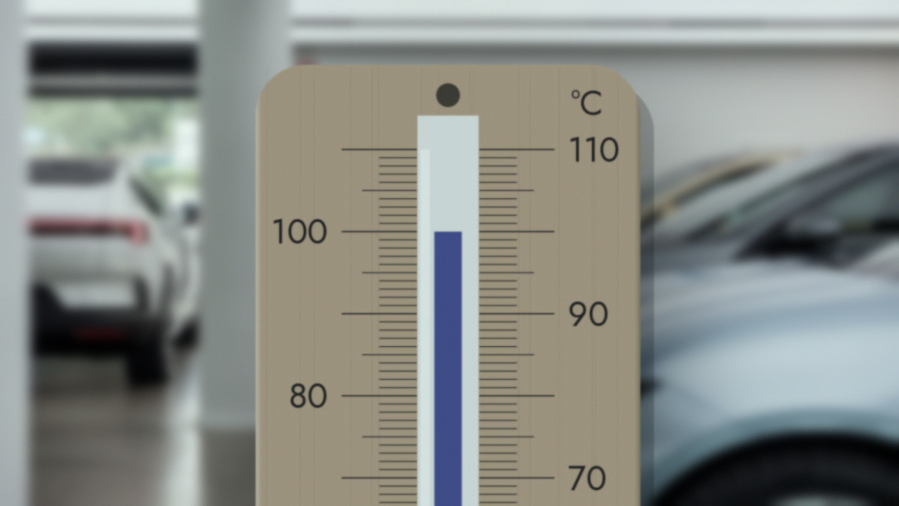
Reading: 100 °C
